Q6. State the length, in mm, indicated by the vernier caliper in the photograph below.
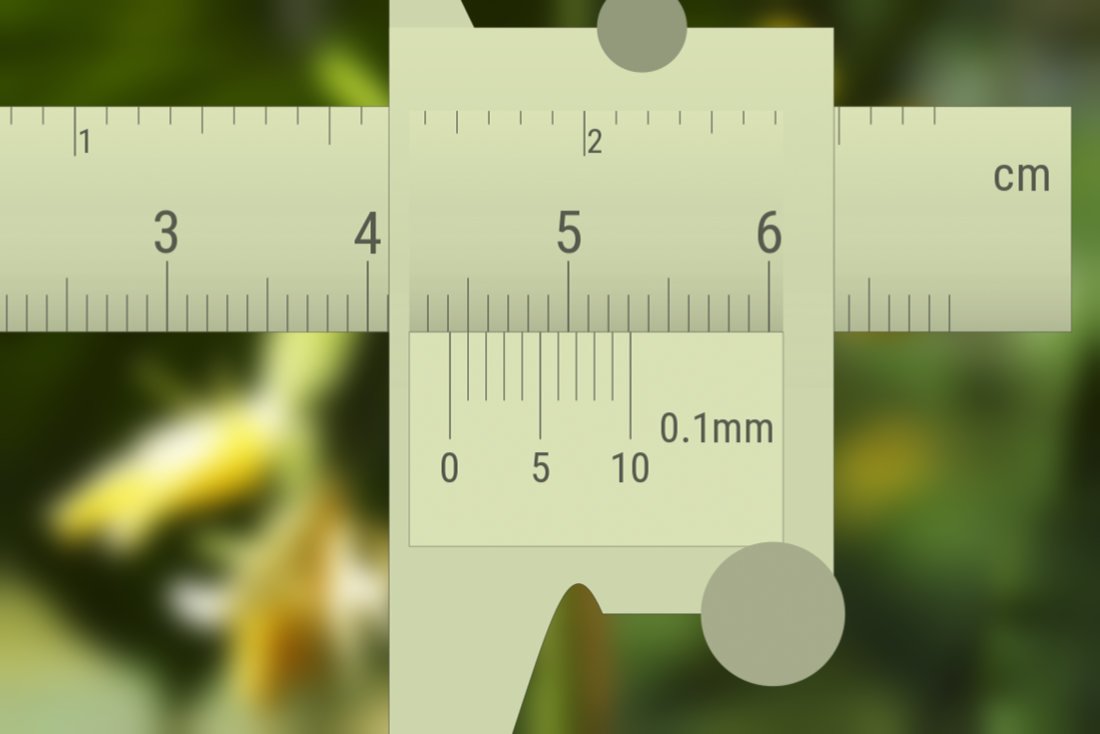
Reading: 44.1 mm
